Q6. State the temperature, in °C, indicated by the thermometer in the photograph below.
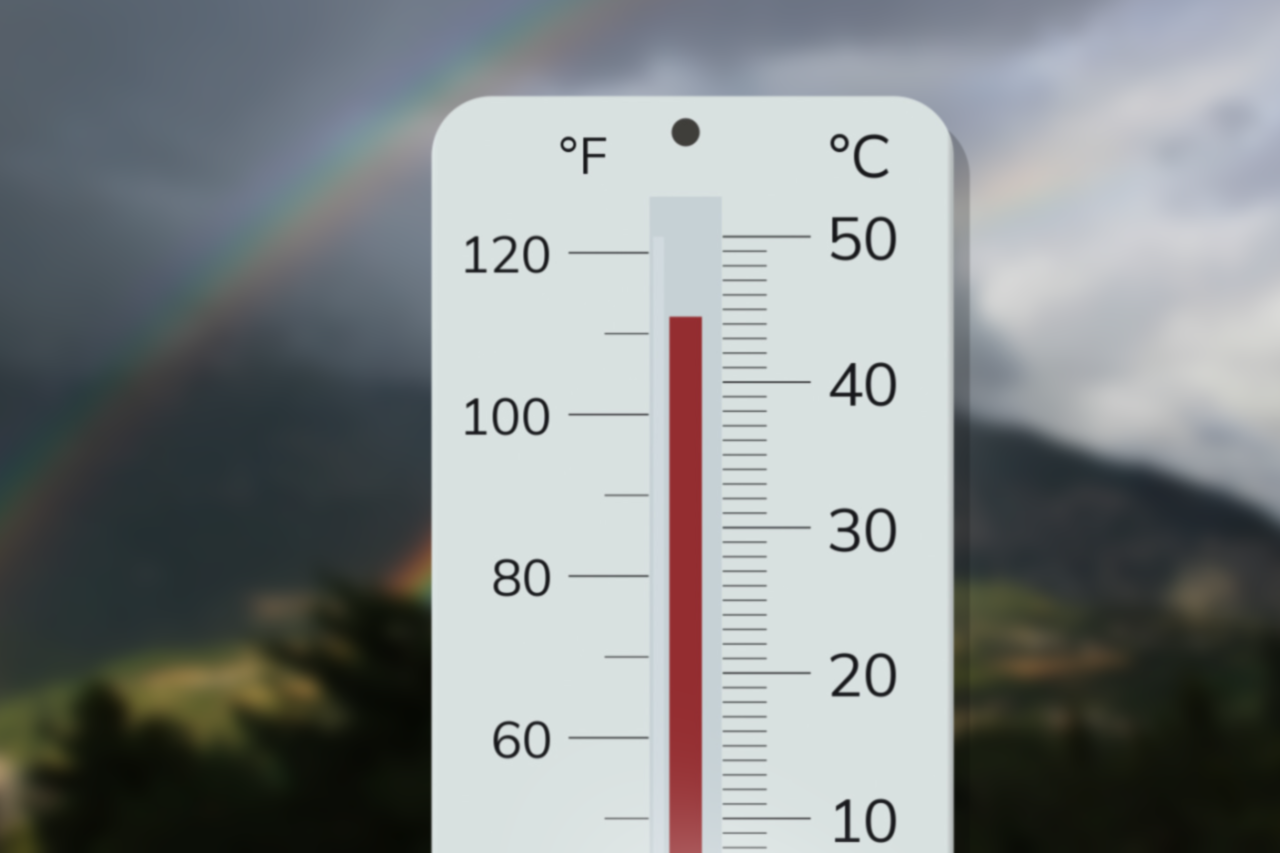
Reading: 44.5 °C
